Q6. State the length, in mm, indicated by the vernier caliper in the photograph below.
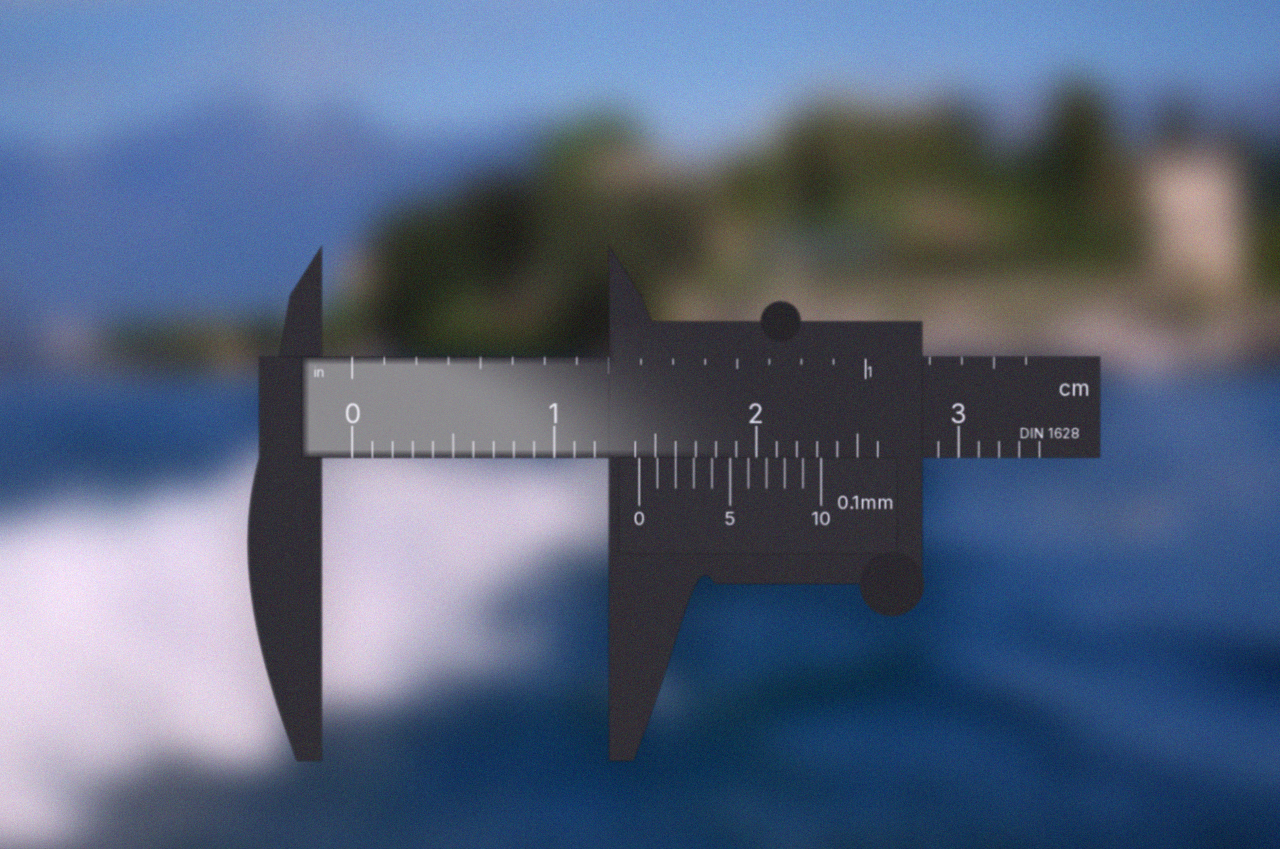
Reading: 14.2 mm
